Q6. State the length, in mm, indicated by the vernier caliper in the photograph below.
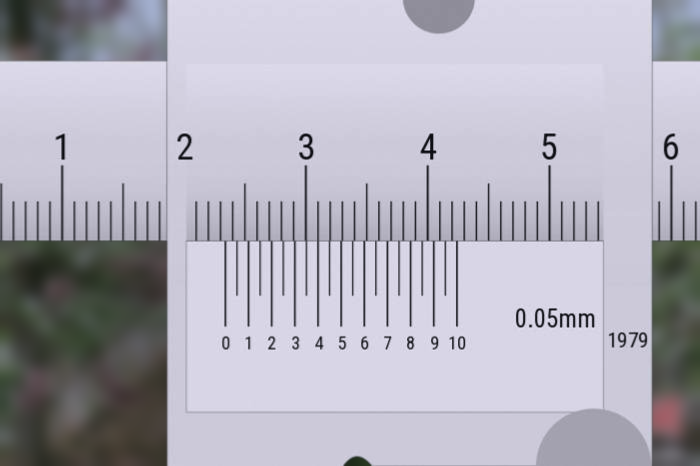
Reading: 23.4 mm
